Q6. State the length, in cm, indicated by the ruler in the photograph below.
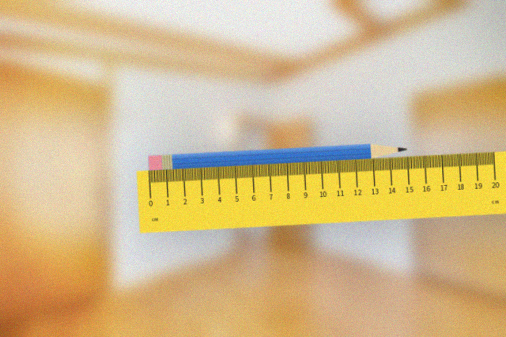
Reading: 15 cm
